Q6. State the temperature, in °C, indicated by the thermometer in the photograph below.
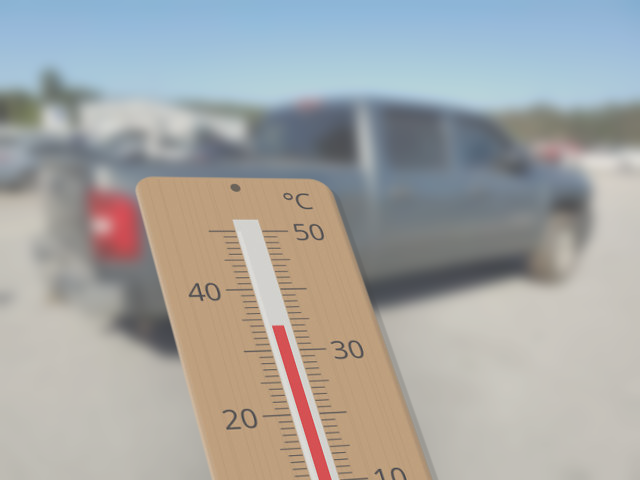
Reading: 34 °C
